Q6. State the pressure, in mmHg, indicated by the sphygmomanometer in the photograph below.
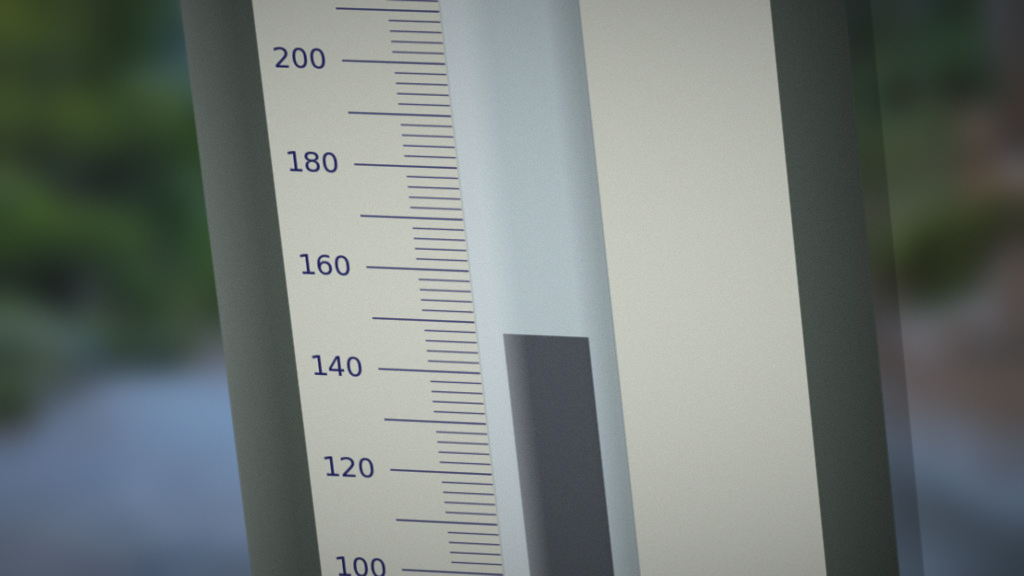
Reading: 148 mmHg
